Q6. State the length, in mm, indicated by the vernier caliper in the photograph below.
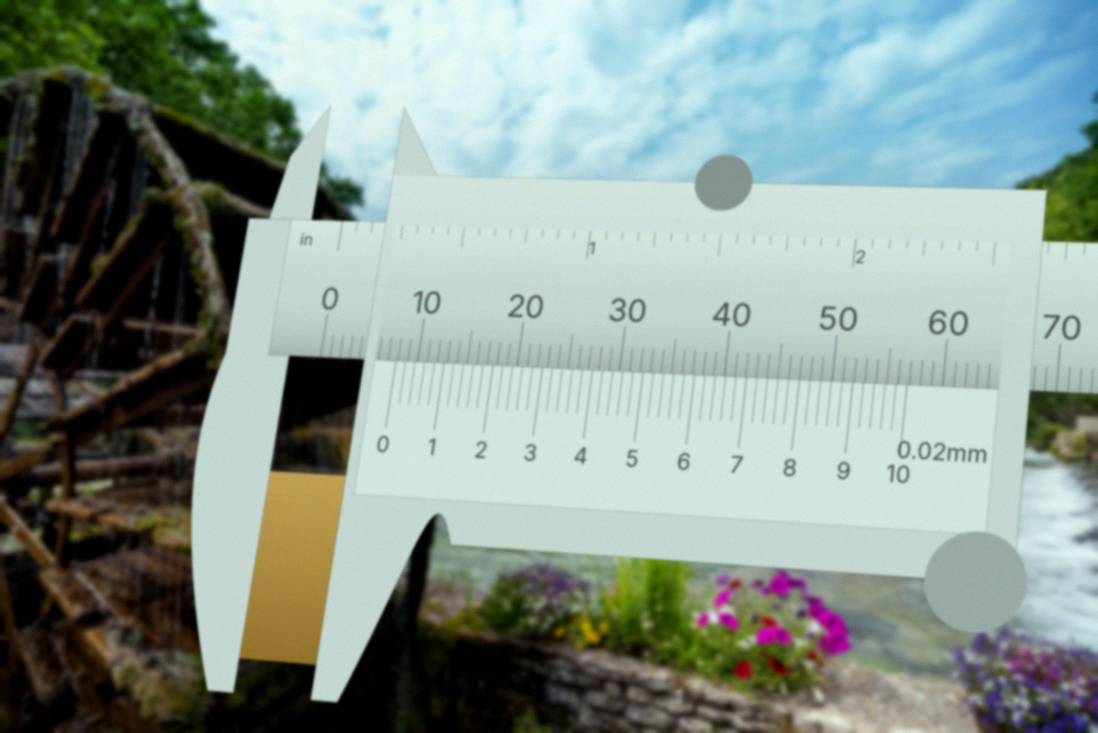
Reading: 7.8 mm
